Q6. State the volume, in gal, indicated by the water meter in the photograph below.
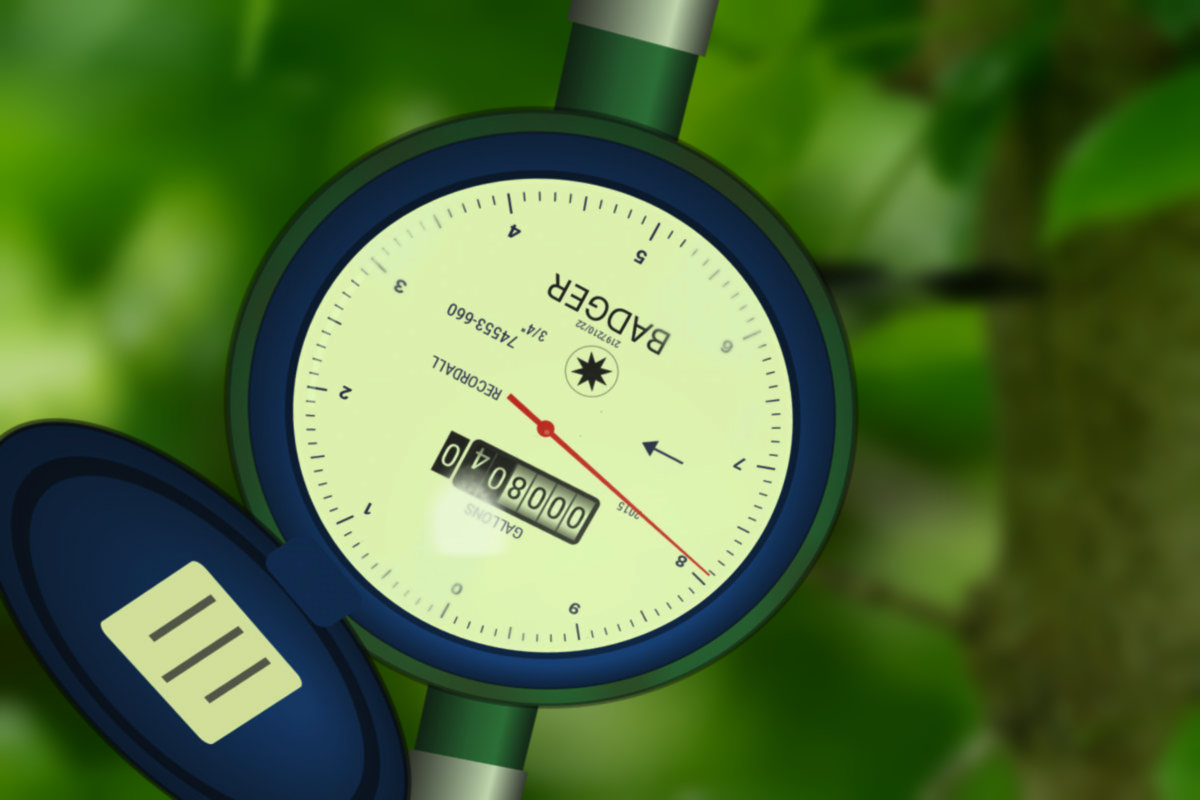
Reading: 8037.9 gal
